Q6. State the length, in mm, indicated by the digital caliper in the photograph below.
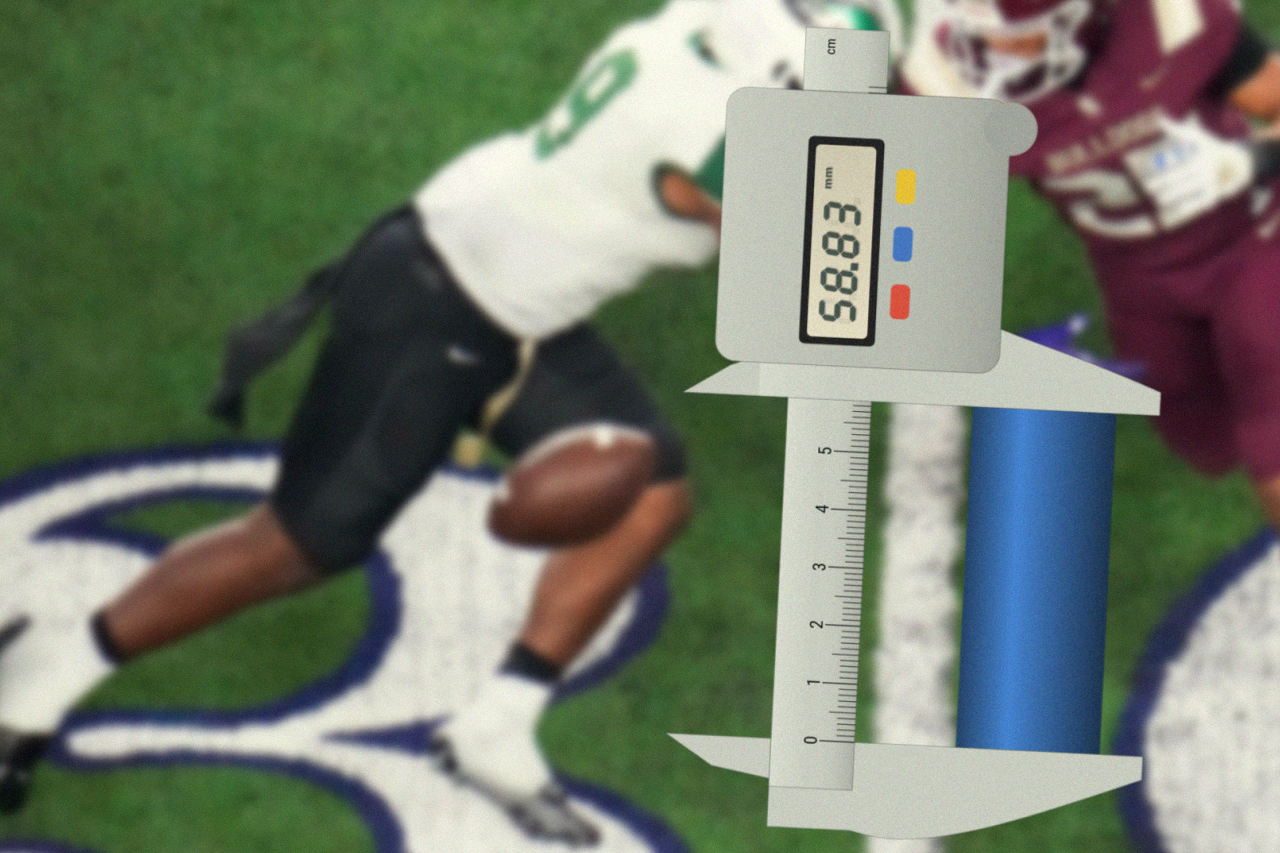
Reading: 58.83 mm
